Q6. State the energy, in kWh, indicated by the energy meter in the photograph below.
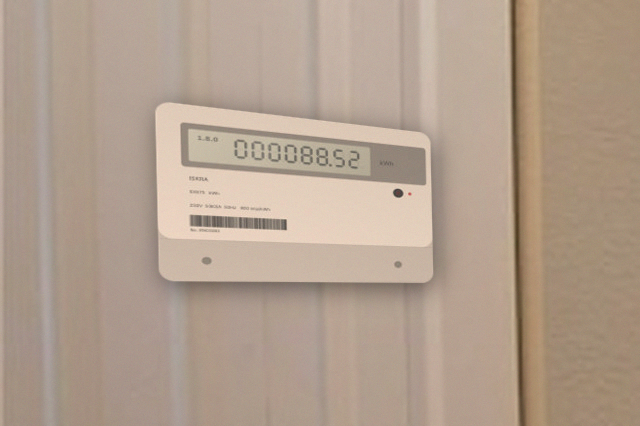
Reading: 88.52 kWh
